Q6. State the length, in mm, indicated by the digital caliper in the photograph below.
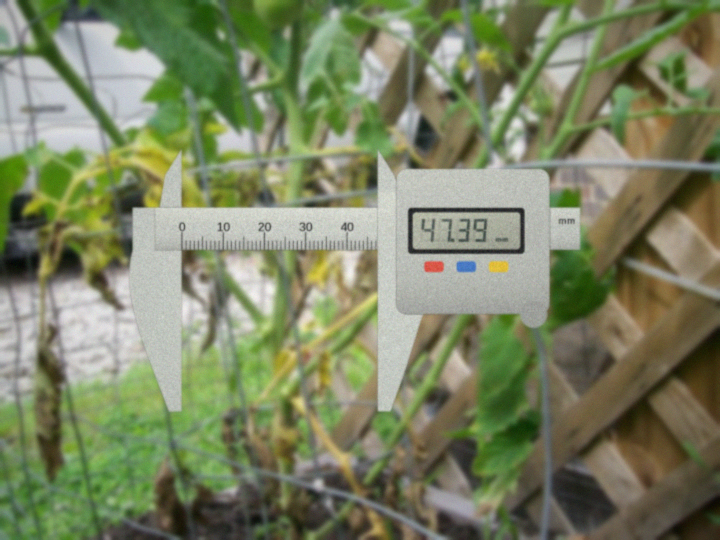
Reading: 47.39 mm
